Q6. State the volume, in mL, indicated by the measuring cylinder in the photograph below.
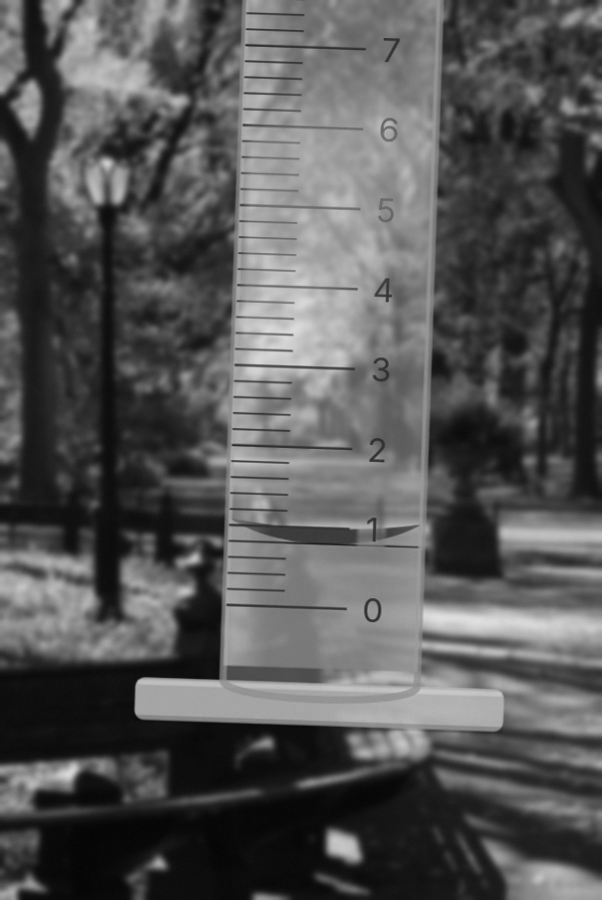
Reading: 0.8 mL
